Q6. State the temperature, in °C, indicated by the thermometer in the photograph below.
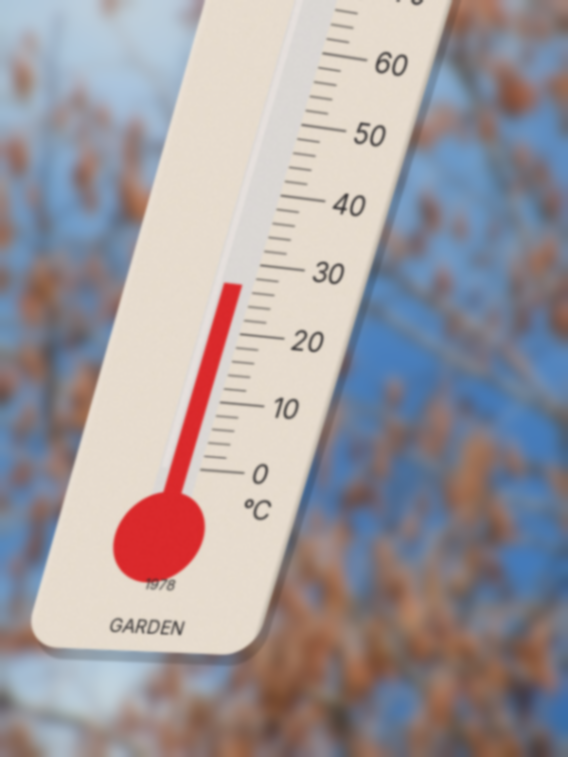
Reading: 27 °C
